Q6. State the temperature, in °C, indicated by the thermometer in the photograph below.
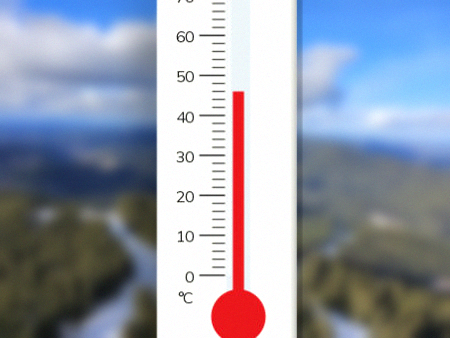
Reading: 46 °C
